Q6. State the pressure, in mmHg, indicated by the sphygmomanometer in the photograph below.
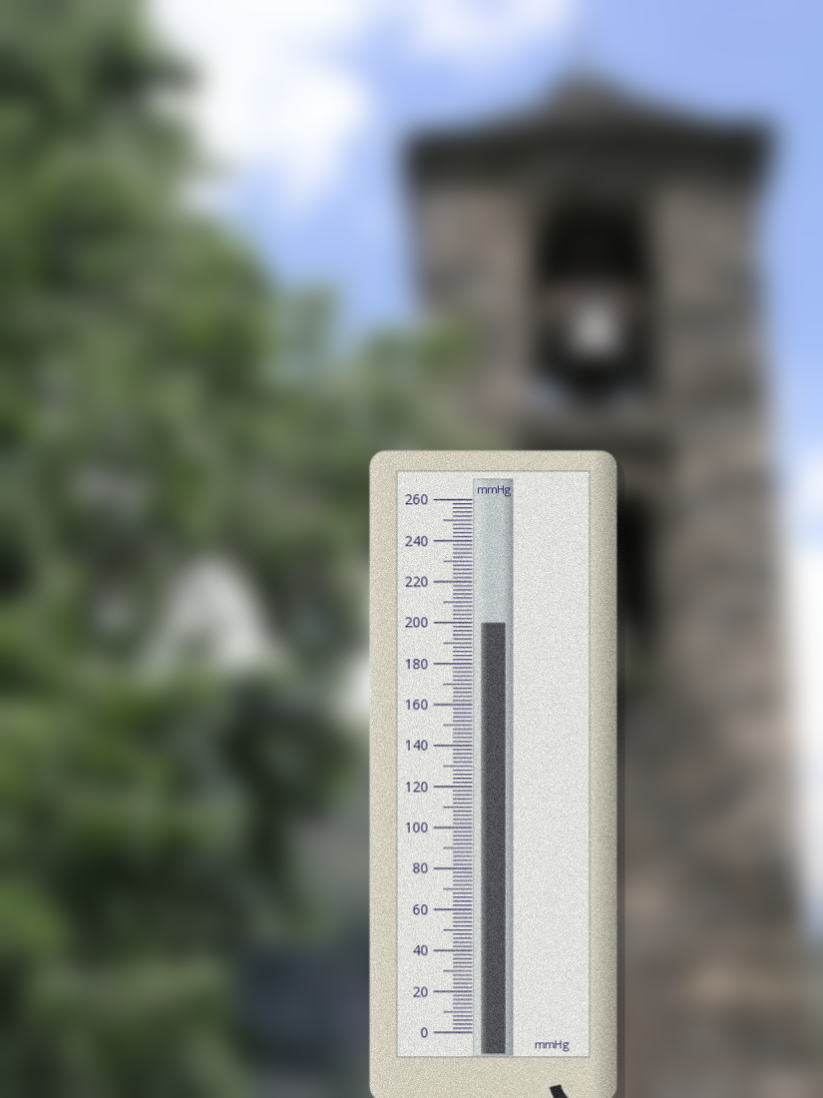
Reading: 200 mmHg
